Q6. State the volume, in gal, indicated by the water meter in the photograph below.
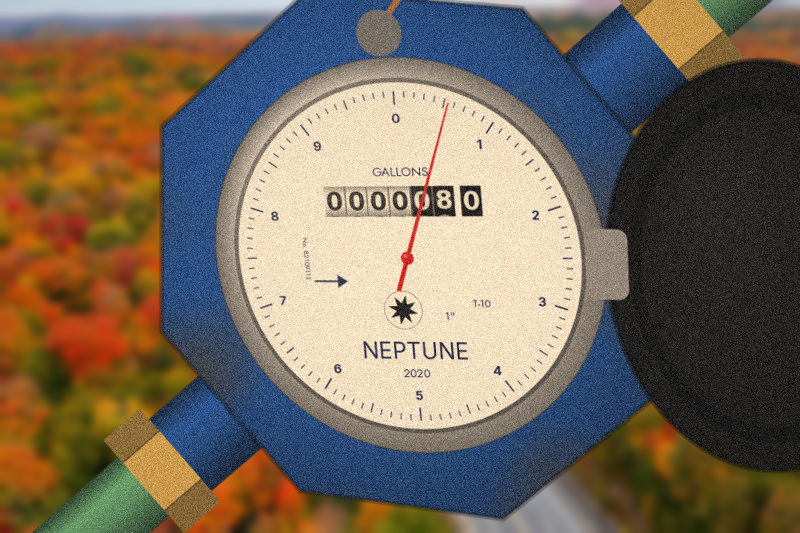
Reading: 80.5 gal
